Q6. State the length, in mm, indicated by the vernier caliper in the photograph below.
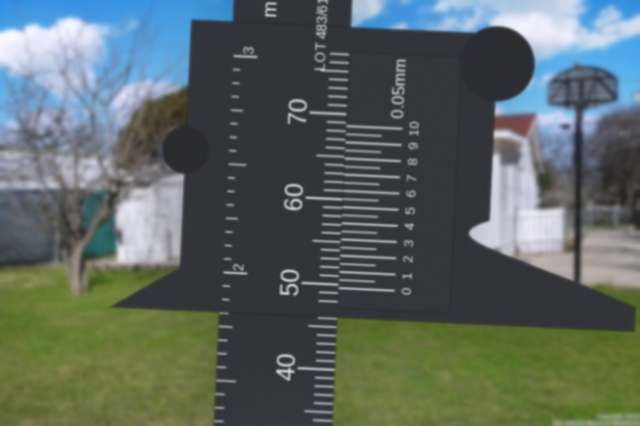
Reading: 49.6 mm
